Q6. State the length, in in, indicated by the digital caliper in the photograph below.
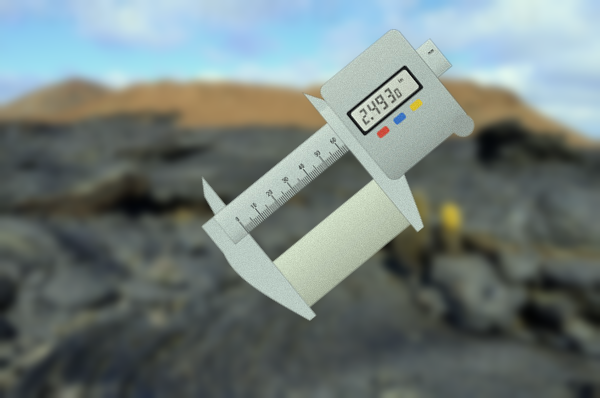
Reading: 2.4930 in
